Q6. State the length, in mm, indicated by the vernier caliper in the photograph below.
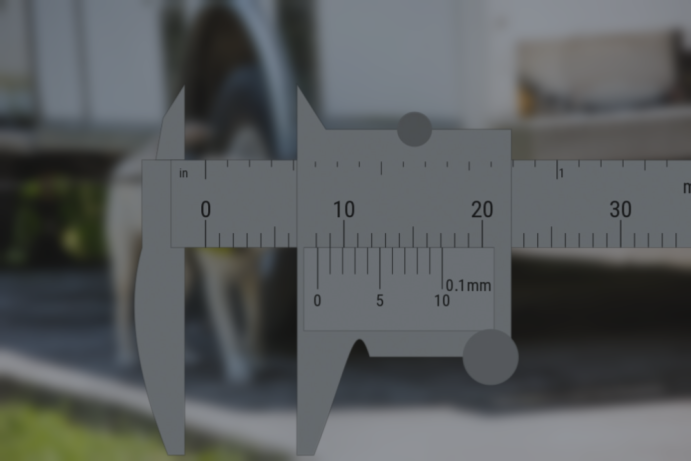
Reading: 8.1 mm
